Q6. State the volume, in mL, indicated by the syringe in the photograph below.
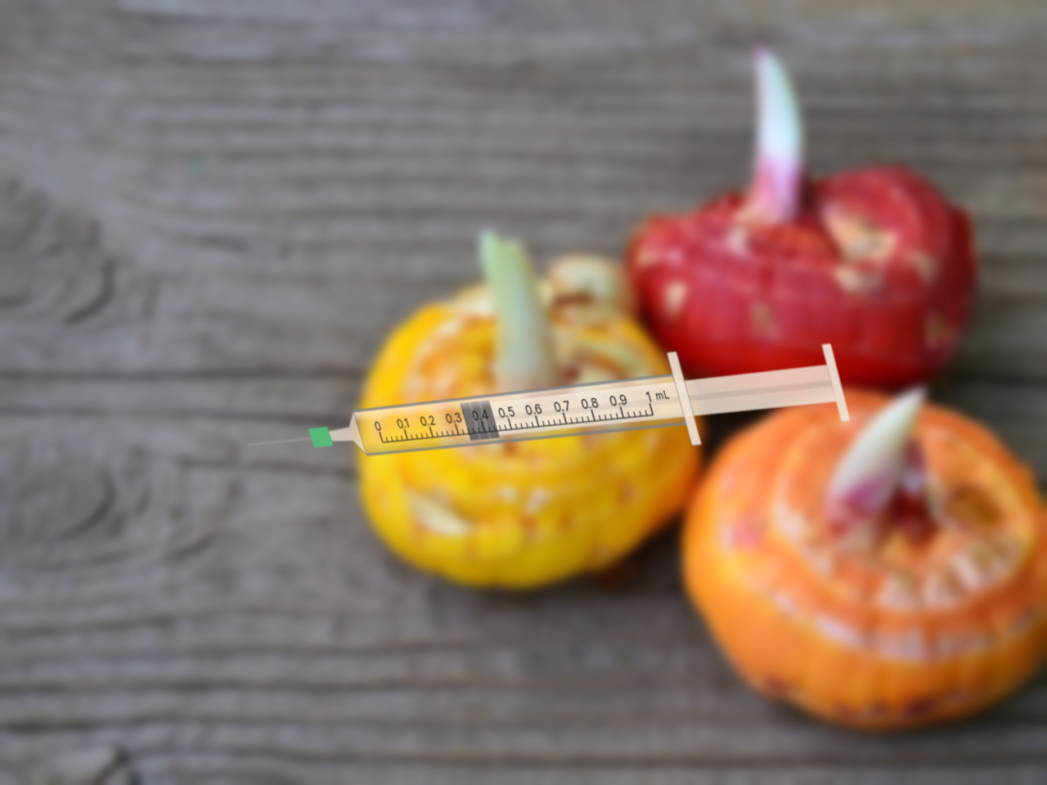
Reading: 0.34 mL
